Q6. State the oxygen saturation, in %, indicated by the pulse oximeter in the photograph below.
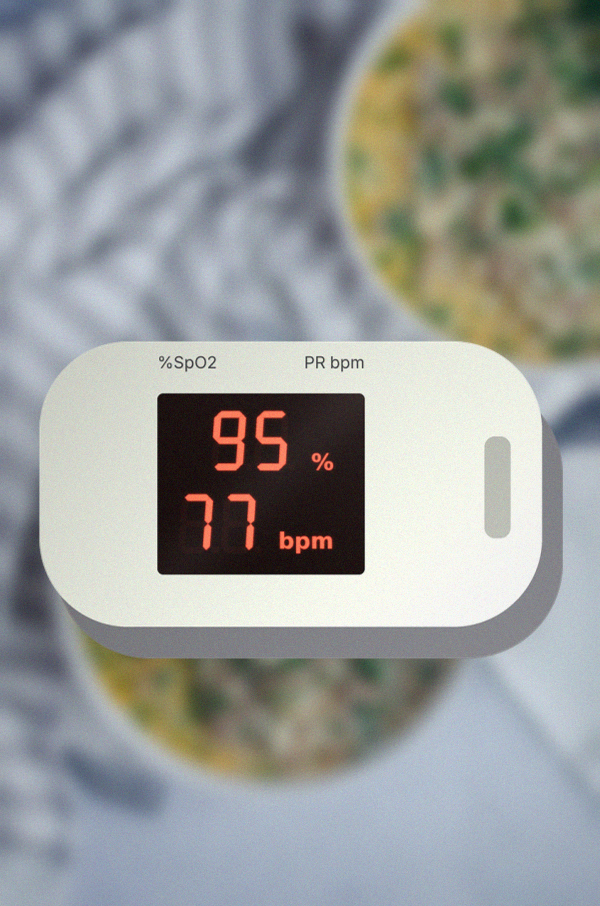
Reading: 95 %
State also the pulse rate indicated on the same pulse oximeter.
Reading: 77 bpm
